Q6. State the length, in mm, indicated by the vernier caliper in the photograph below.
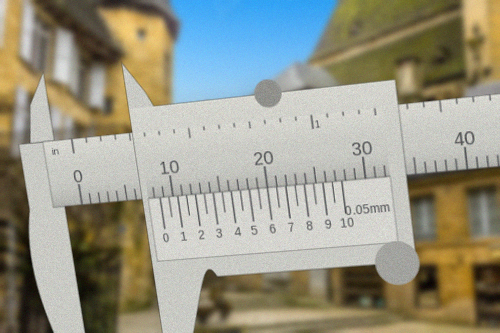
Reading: 8.6 mm
